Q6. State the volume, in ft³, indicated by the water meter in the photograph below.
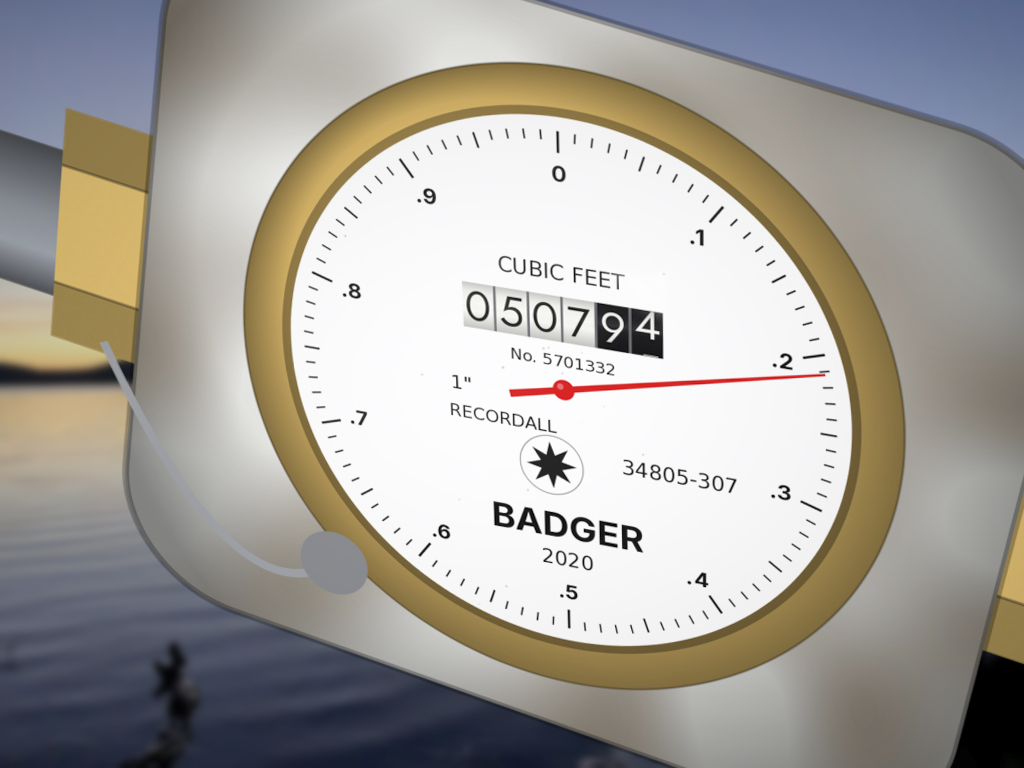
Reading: 50794.21 ft³
